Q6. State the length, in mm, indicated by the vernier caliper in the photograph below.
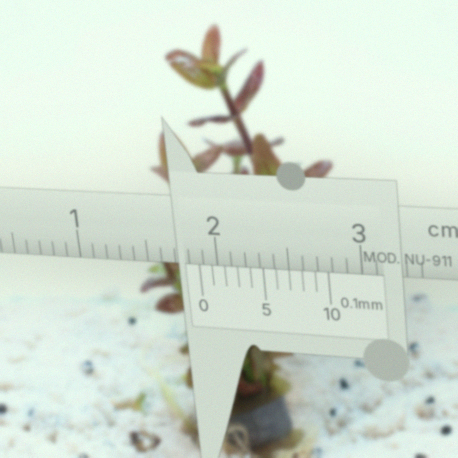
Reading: 18.7 mm
